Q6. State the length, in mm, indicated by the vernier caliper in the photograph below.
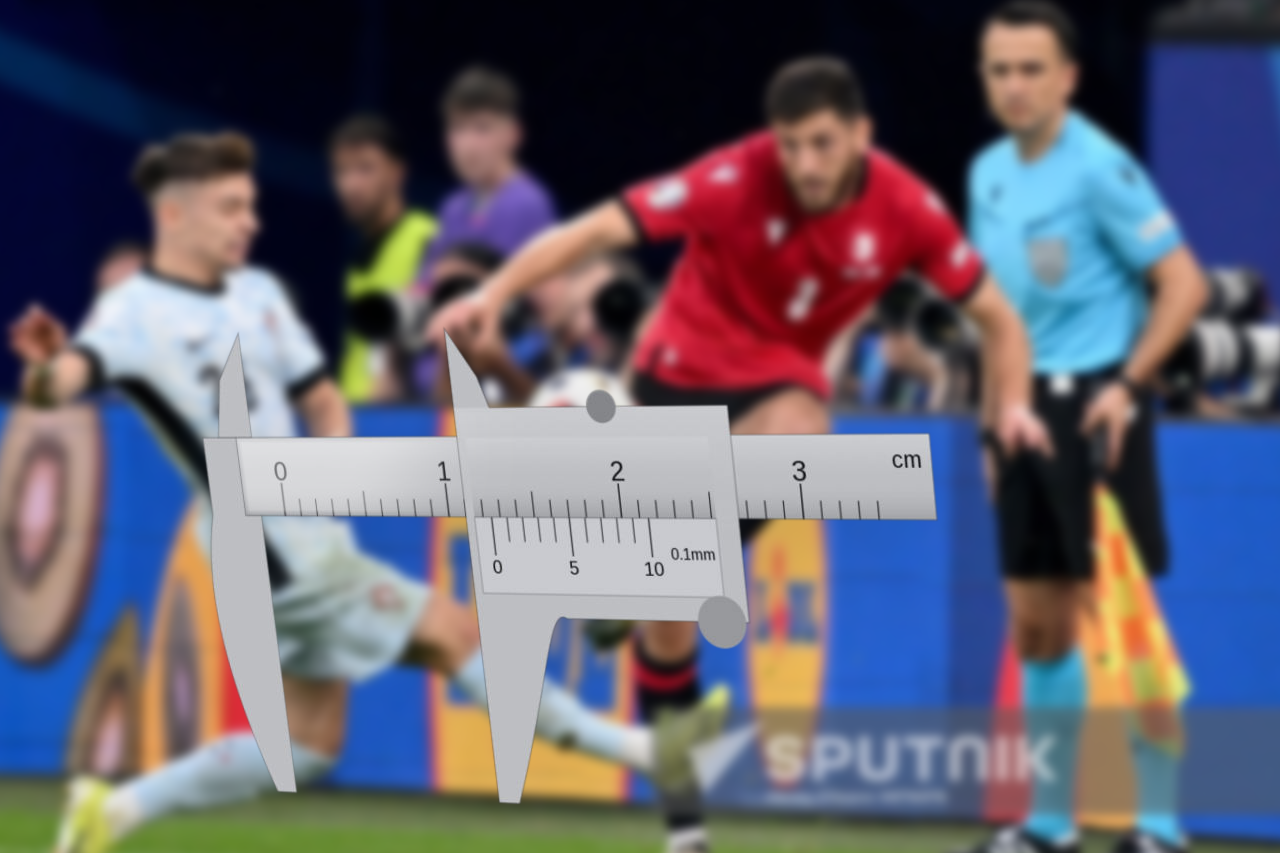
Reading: 12.5 mm
